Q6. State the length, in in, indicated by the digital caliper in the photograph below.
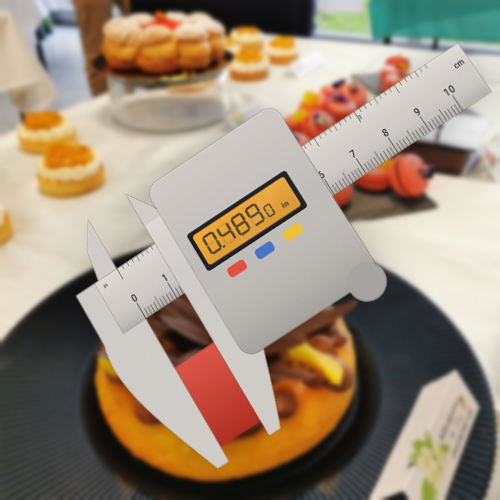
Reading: 0.4890 in
